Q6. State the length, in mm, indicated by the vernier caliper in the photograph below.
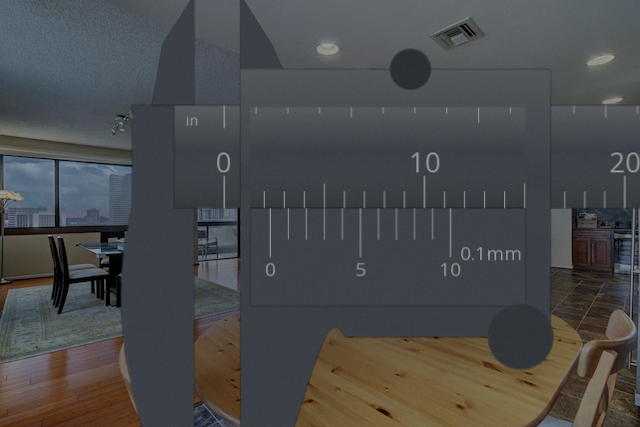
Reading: 2.3 mm
